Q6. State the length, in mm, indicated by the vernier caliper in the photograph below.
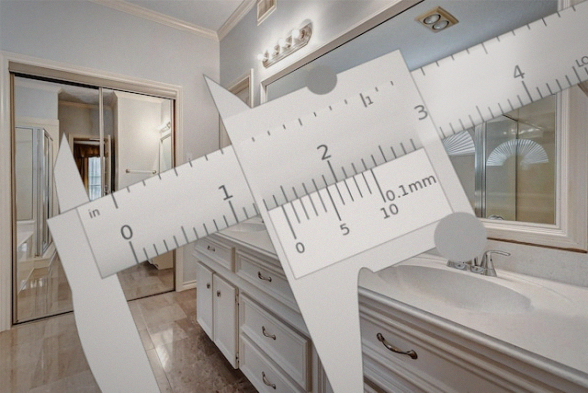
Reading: 14.4 mm
